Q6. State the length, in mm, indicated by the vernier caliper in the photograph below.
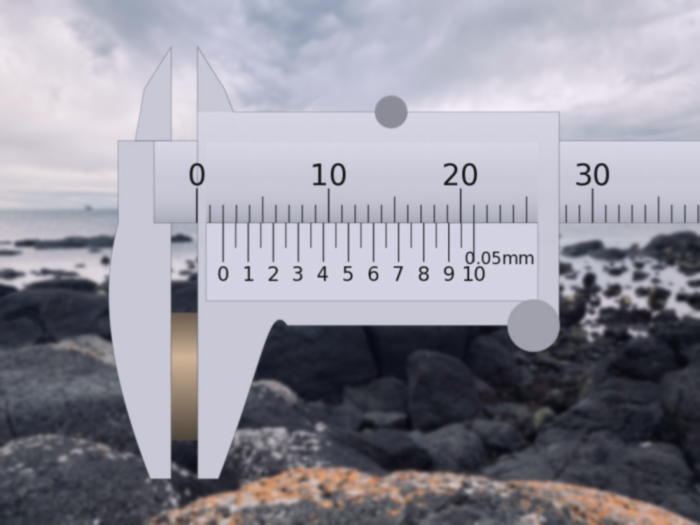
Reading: 2.0 mm
